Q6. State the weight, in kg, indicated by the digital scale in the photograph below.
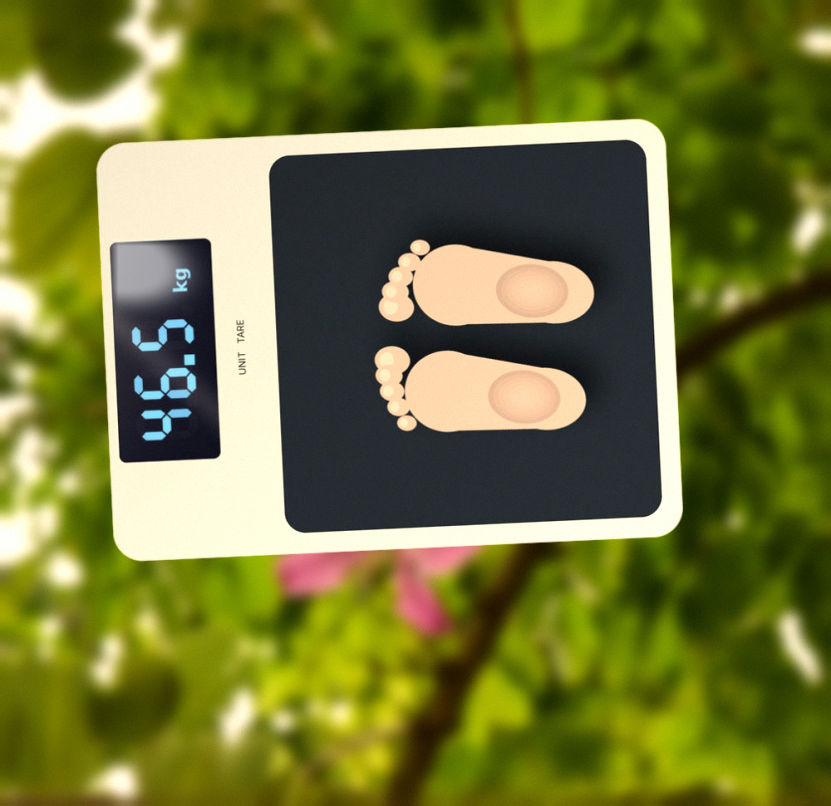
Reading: 46.5 kg
